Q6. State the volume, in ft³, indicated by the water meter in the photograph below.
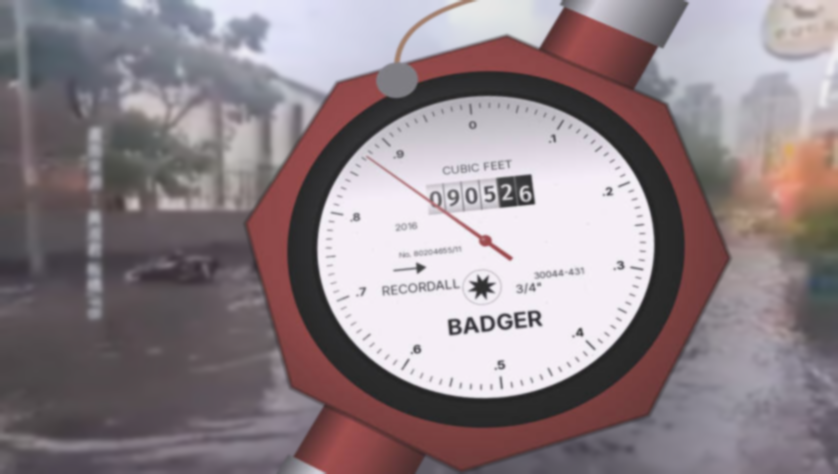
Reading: 90525.87 ft³
